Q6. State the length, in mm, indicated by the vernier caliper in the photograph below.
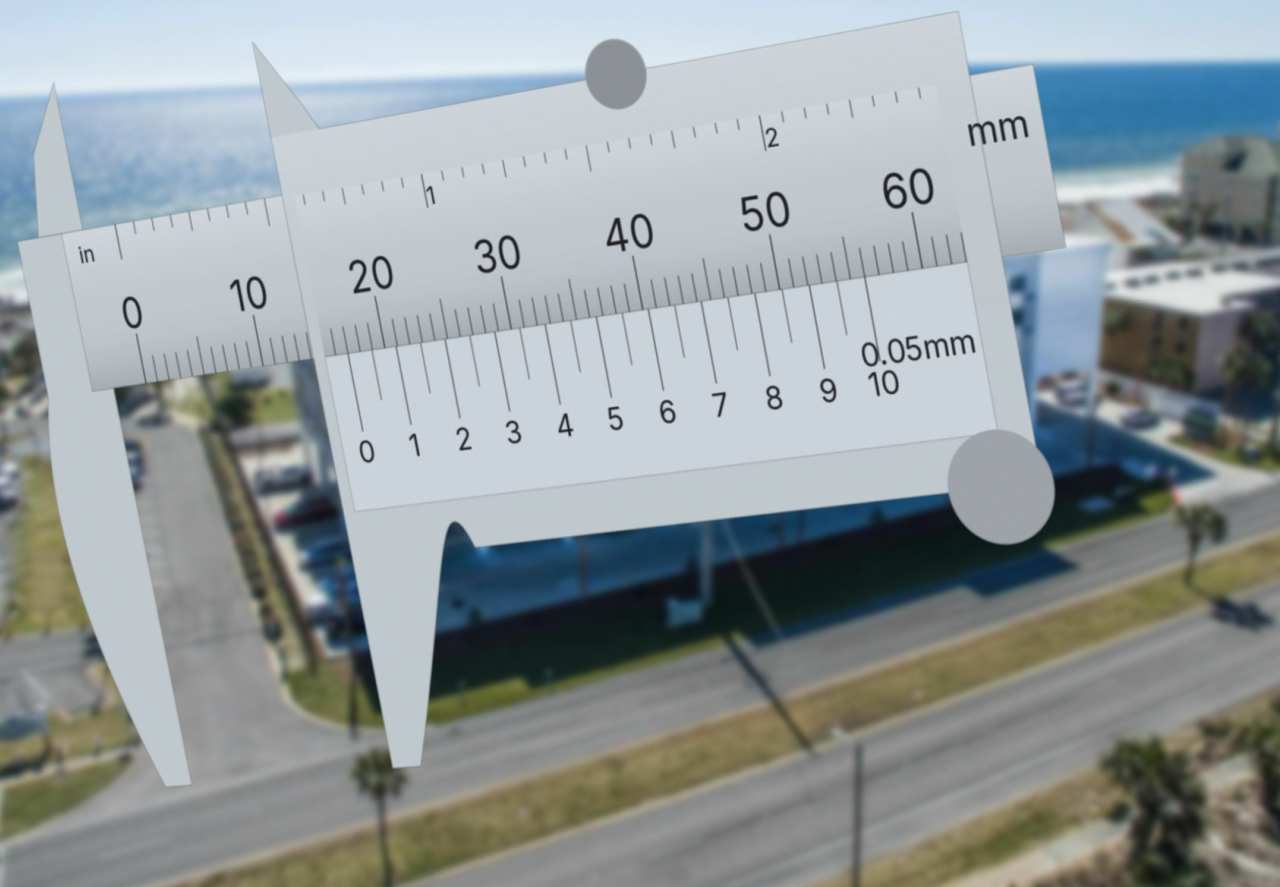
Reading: 17.0 mm
